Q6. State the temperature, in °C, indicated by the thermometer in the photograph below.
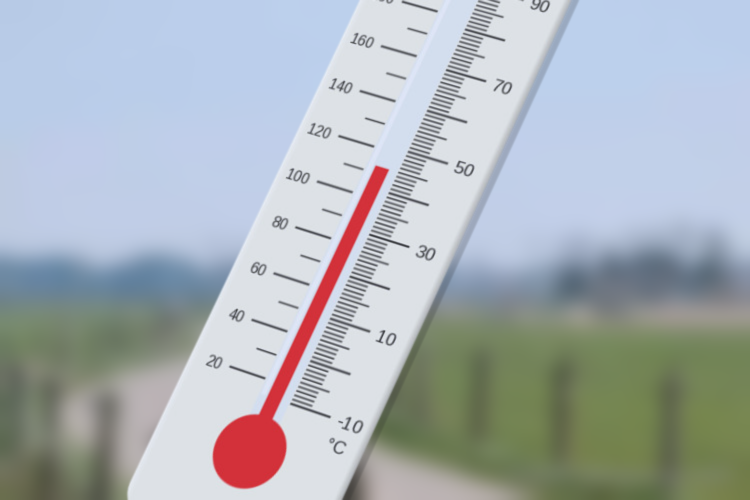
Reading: 45 °C
